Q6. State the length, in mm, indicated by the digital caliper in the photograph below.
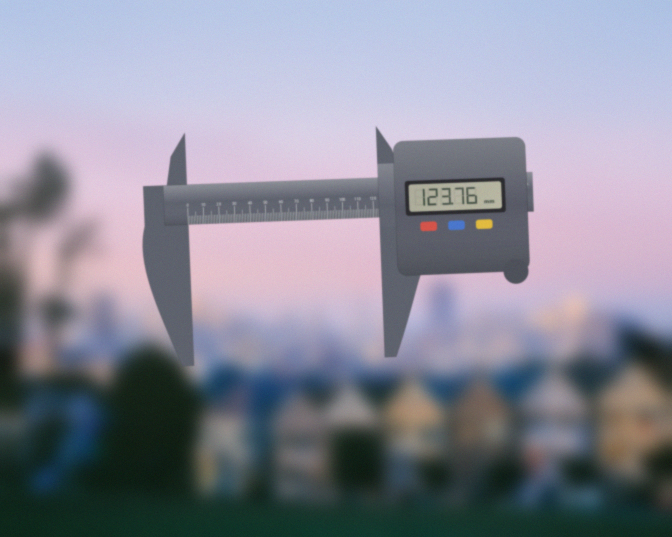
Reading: 123.76 mm
